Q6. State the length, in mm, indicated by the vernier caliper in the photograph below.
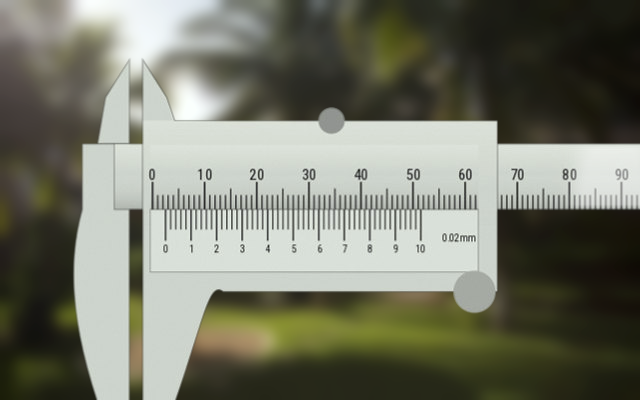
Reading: 2.5 mm
